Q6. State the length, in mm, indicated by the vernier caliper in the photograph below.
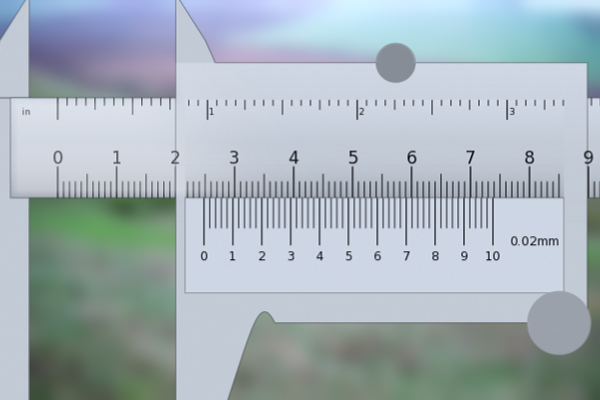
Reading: 24.8 mm
